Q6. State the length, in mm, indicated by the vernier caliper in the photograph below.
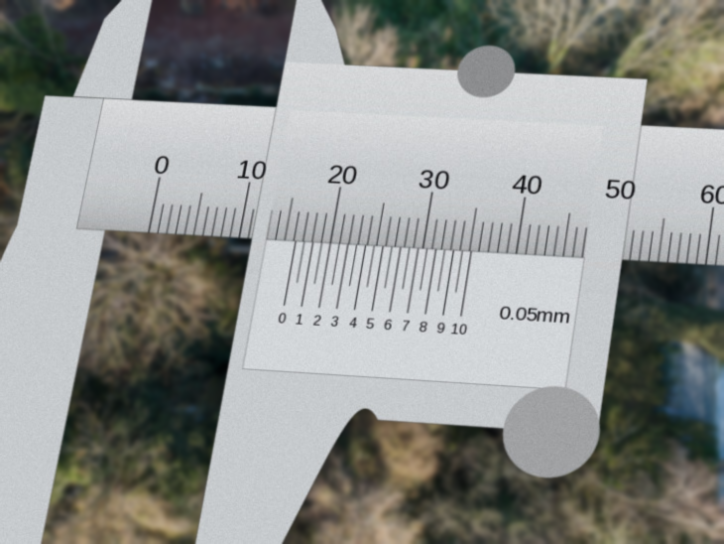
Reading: 16.2 mm
